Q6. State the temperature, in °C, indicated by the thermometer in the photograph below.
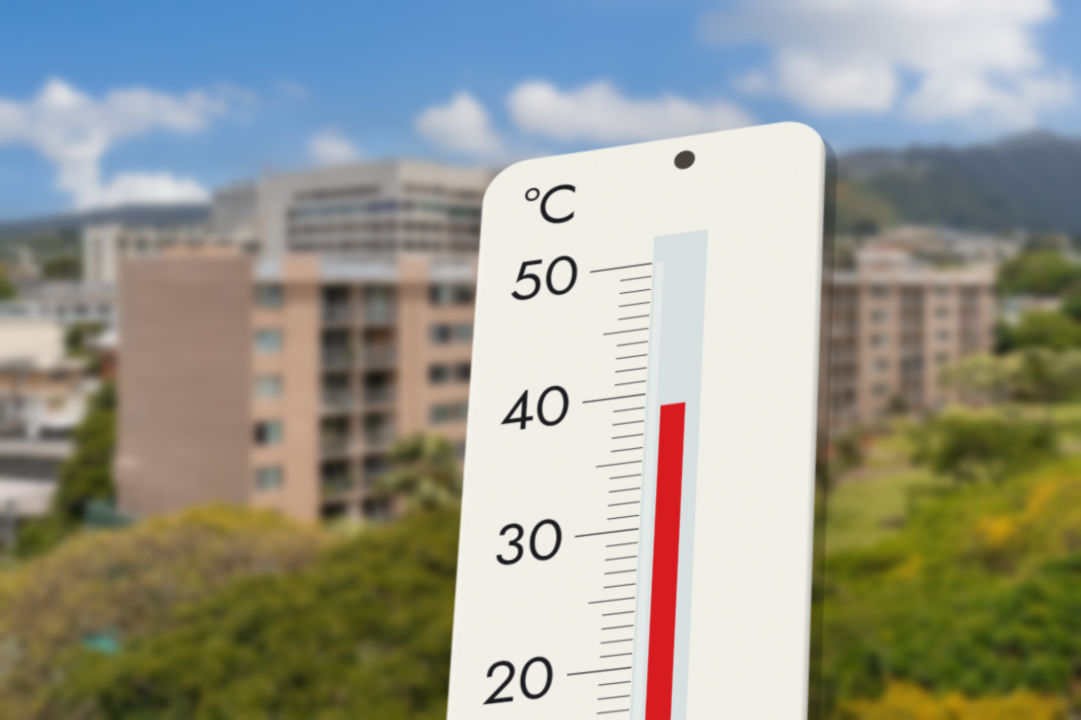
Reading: 39 °C
